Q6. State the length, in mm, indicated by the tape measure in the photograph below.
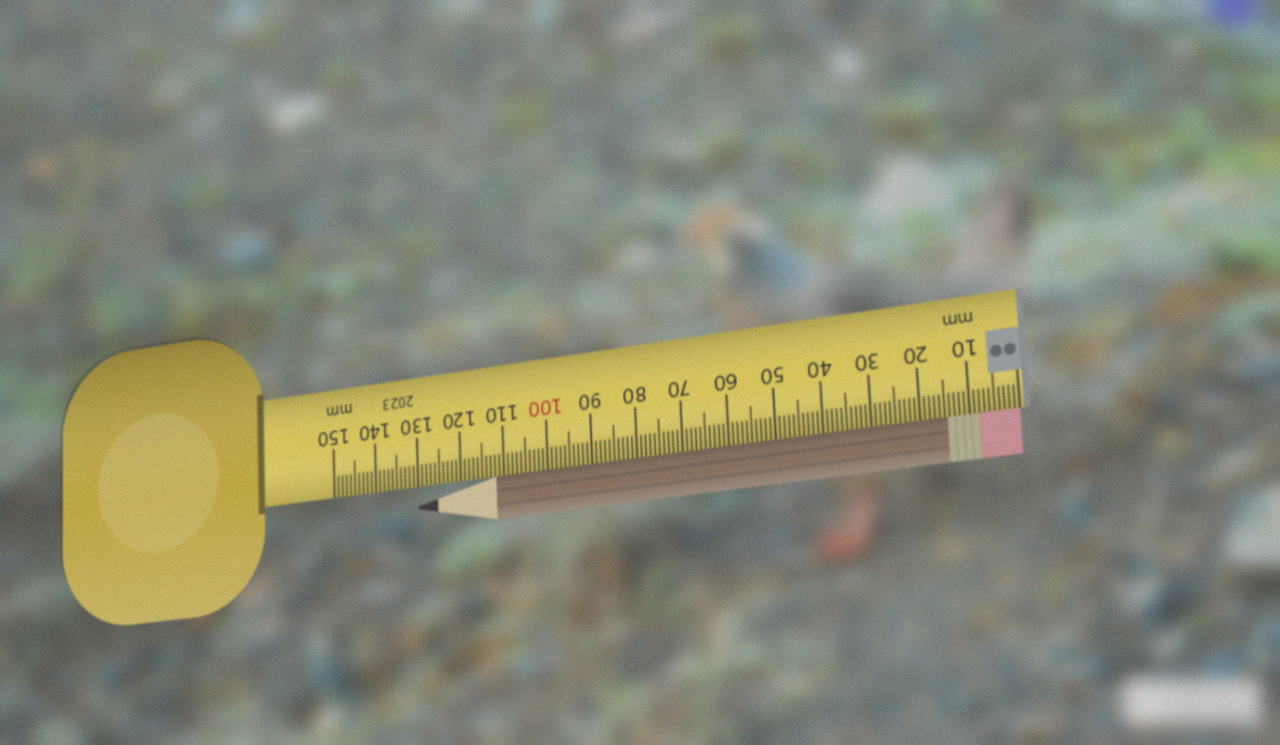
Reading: 130 mm
